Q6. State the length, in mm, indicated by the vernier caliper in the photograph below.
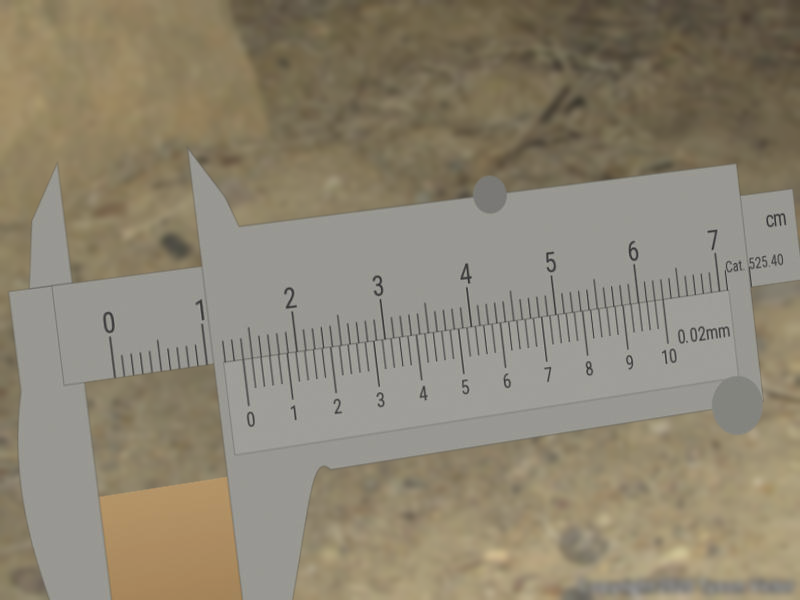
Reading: 14.0 mm
